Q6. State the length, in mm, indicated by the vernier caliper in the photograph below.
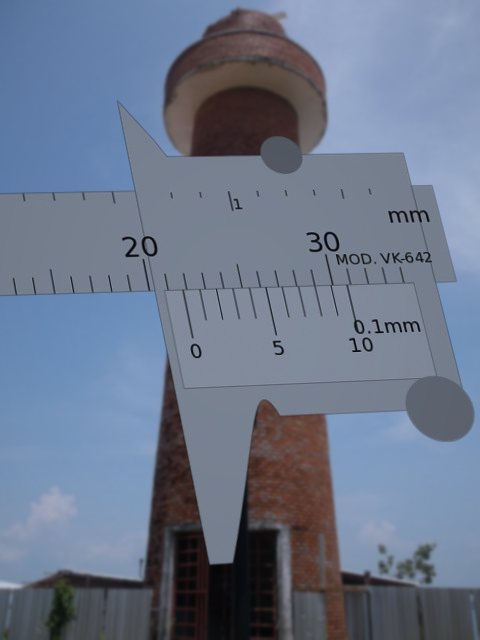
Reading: 21.8 mm
